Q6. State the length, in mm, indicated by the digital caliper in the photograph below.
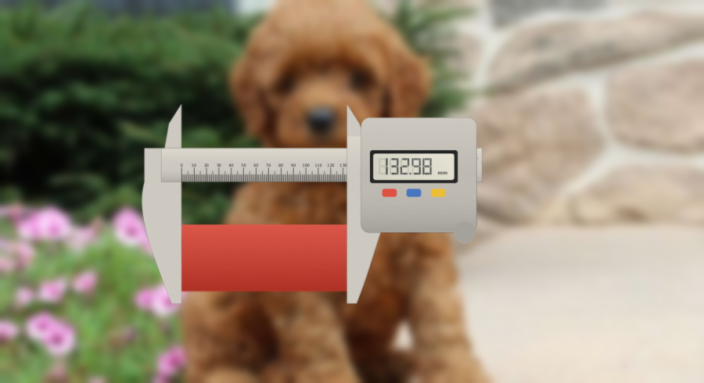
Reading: 132.98 mm
